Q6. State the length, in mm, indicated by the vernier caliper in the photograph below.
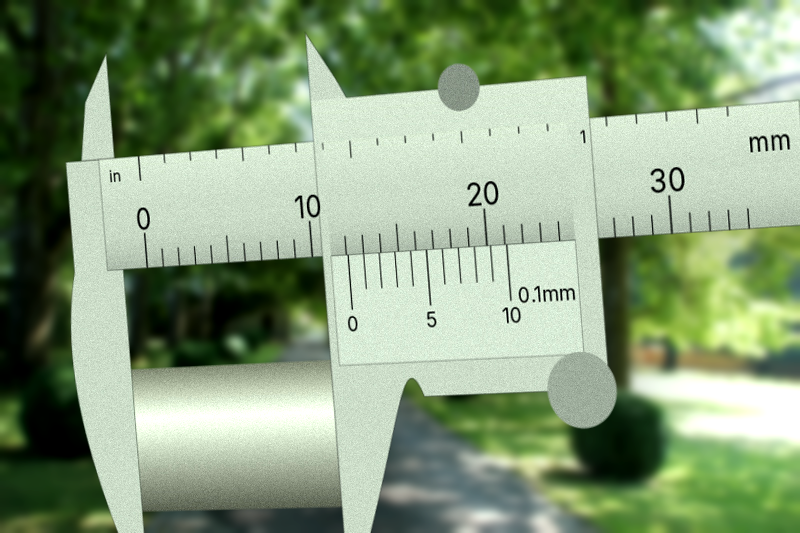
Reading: 12.1 mm
